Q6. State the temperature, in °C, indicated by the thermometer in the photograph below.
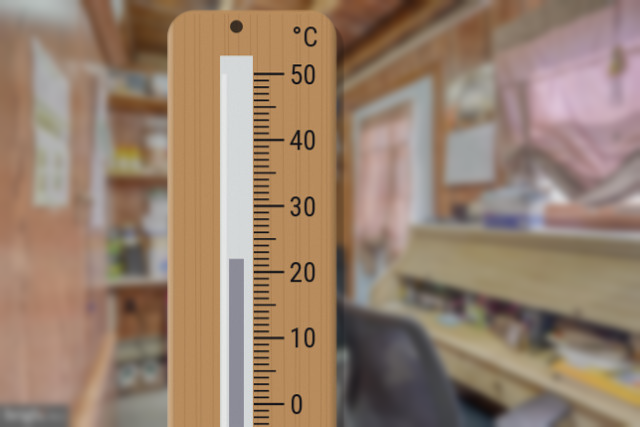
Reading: 22 °C
